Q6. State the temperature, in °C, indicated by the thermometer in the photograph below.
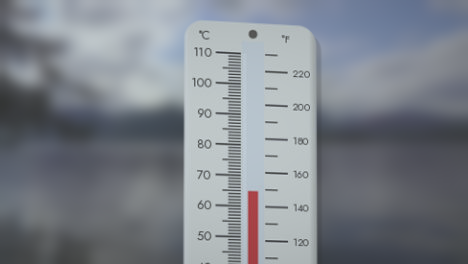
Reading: 65 °C
